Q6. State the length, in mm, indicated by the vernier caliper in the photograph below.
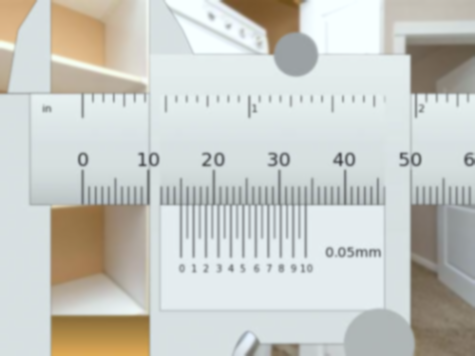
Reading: 15.0 mm
